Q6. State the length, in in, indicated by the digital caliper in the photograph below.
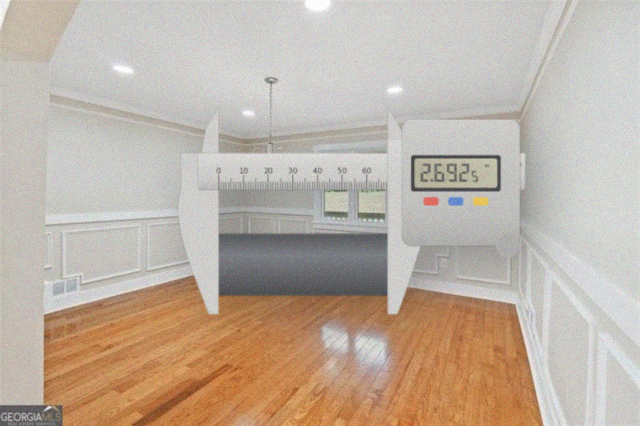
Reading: 2.6925 in
